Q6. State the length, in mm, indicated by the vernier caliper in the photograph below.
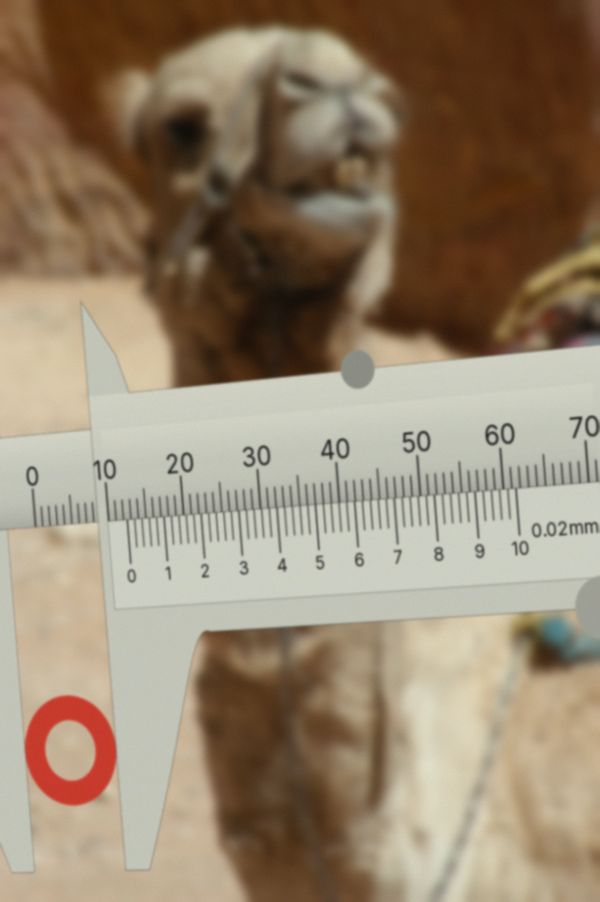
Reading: 12.5 mm
